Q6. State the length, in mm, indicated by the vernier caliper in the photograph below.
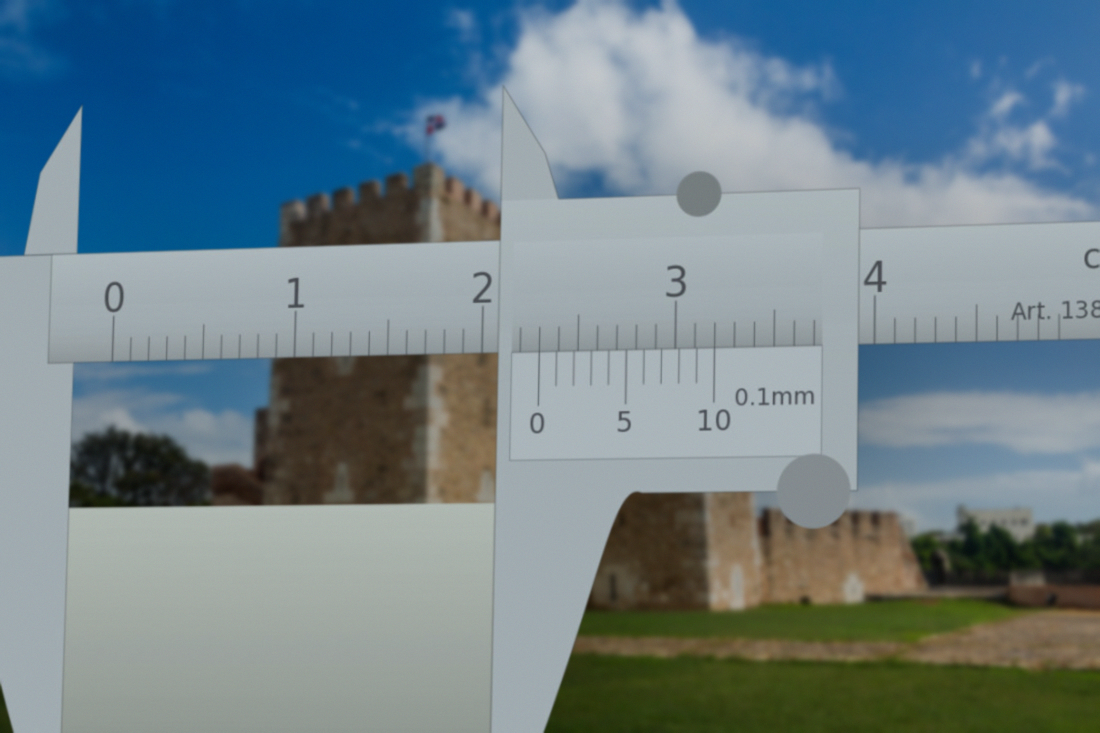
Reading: 23.0 mm
